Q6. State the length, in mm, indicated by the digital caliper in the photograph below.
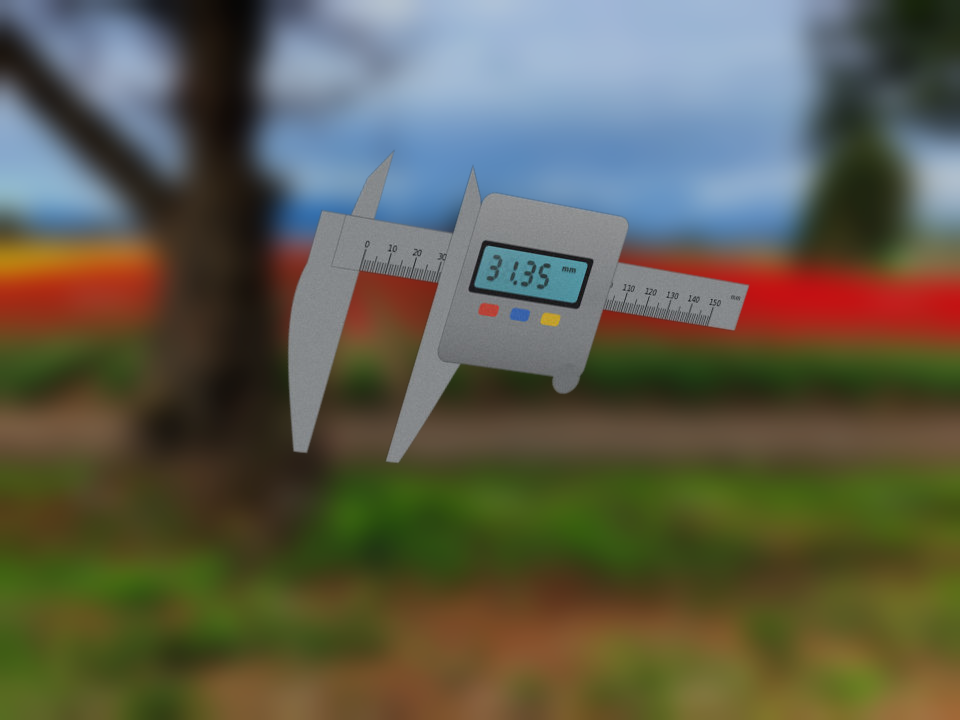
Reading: 31.35 mm
